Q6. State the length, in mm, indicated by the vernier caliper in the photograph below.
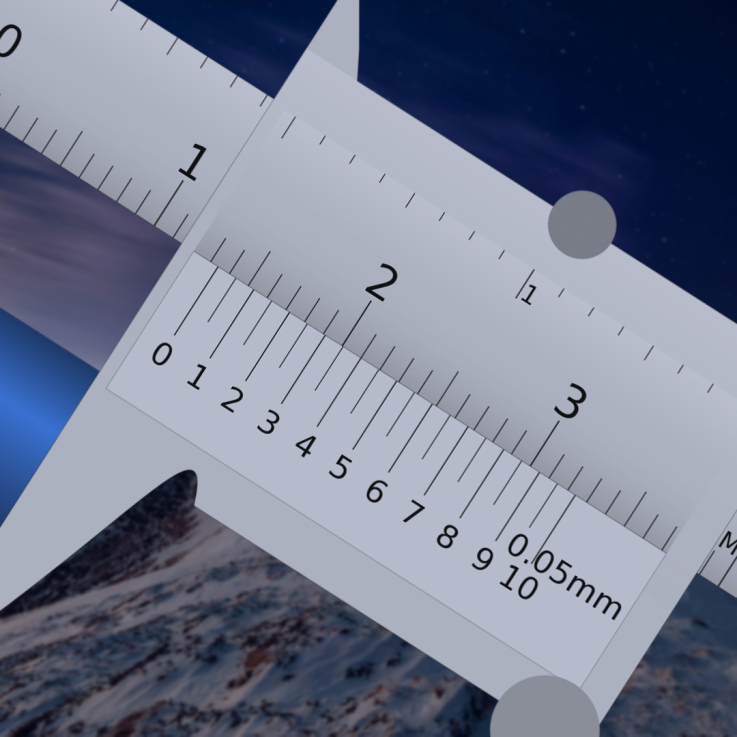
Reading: 13.40 mm
